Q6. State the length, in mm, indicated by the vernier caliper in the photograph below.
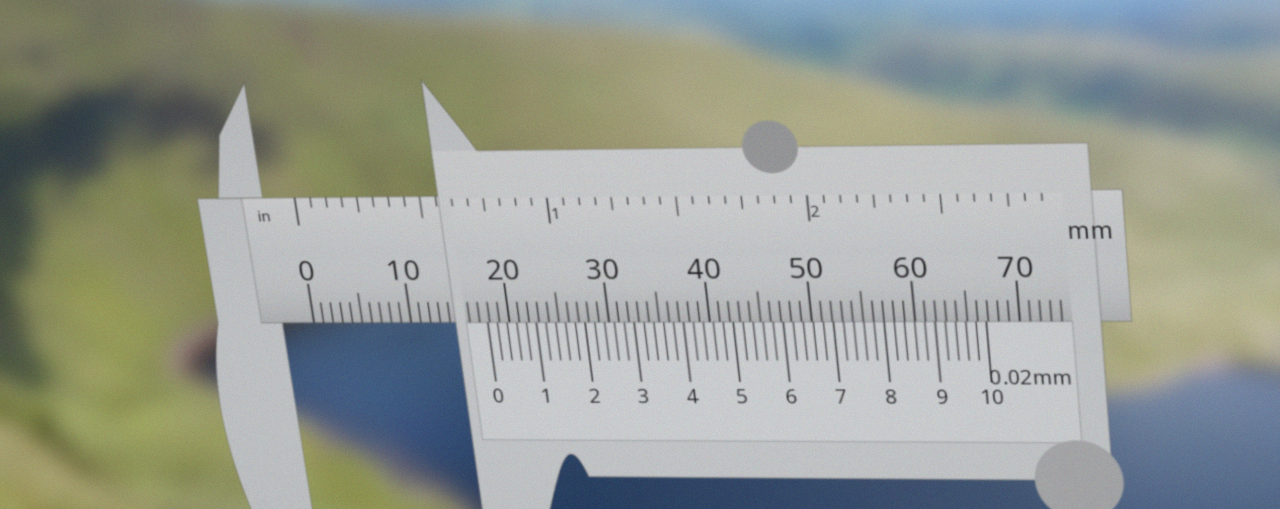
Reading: 17.8 mm
